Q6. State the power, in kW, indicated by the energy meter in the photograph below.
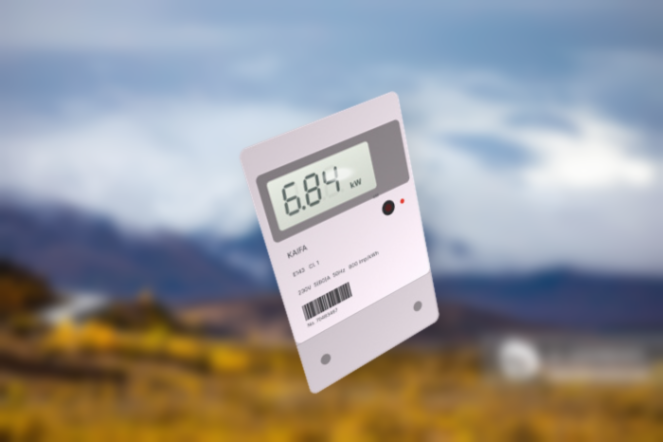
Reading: 6.84 kW
